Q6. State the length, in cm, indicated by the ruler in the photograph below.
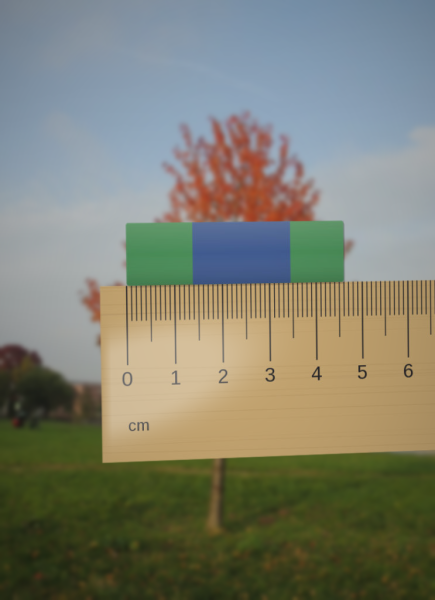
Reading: 4.6 cm
